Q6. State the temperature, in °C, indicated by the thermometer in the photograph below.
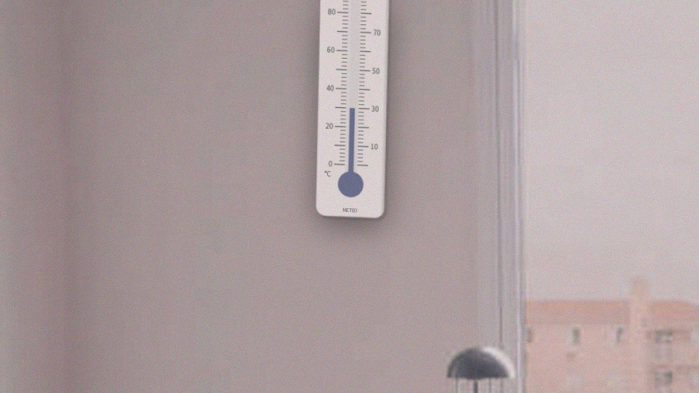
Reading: 30 °C
